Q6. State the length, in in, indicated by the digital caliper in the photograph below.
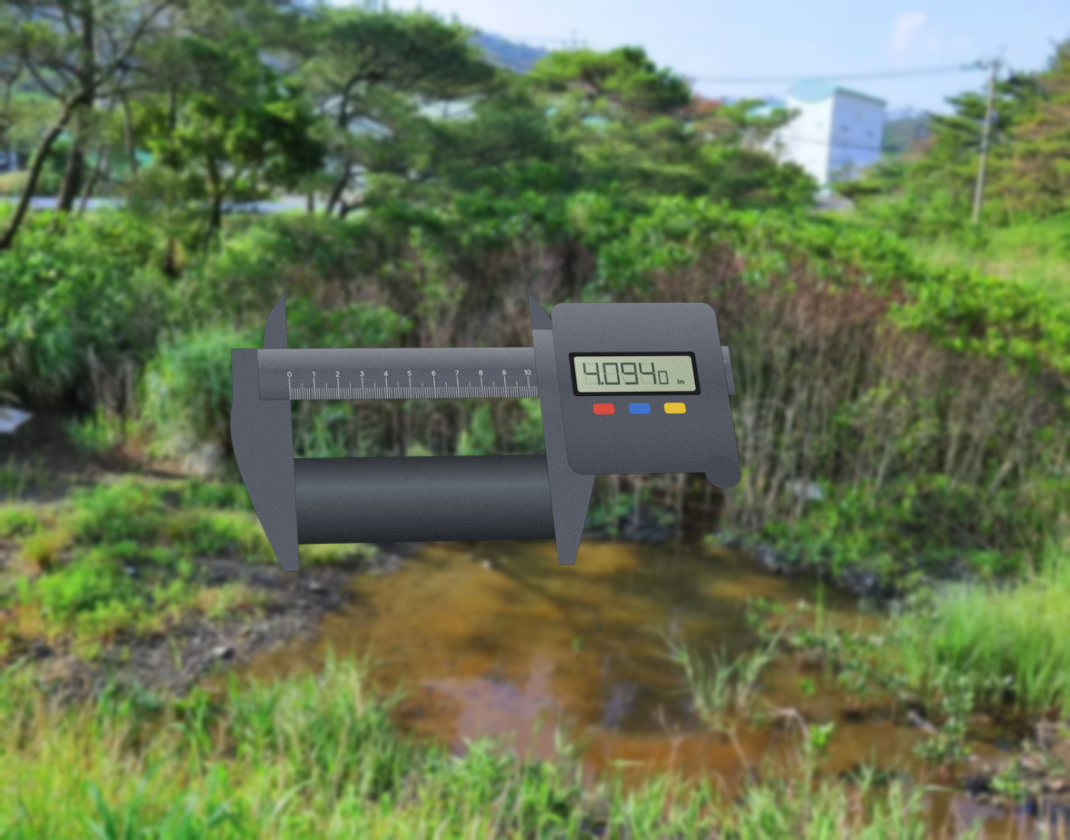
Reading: 4.0940 in
